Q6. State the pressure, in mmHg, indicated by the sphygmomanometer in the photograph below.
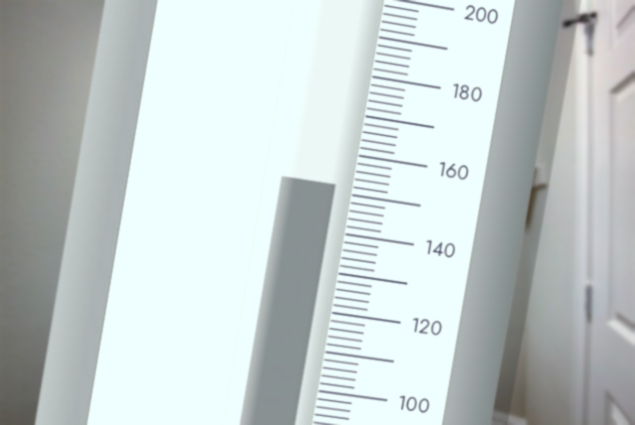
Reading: 152 mmHg
